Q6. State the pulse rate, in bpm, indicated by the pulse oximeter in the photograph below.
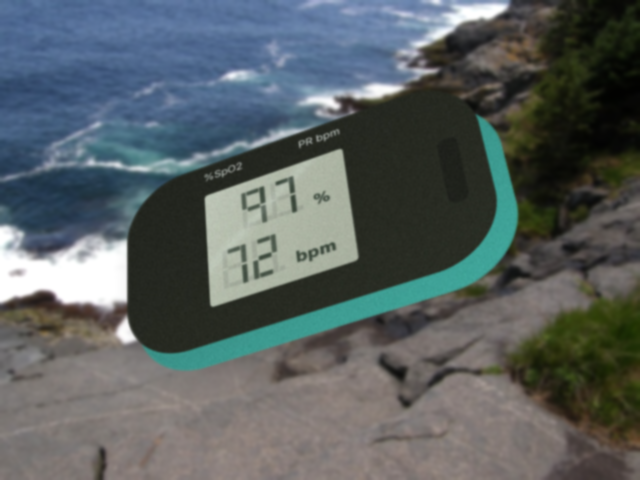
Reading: 72 bpm
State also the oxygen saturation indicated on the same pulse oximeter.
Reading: 97 %
